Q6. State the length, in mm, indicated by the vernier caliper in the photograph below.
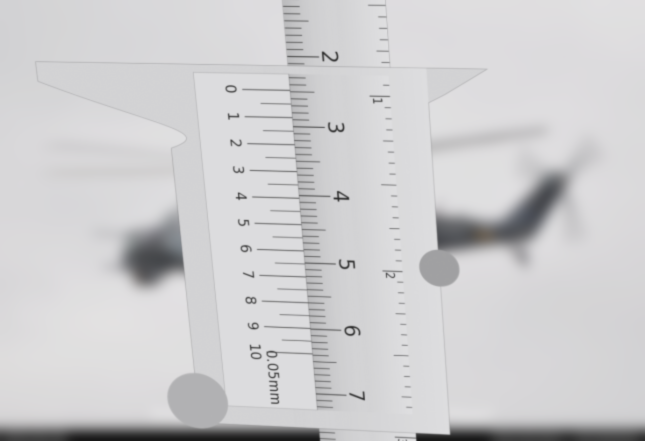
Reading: 24.8 mm
